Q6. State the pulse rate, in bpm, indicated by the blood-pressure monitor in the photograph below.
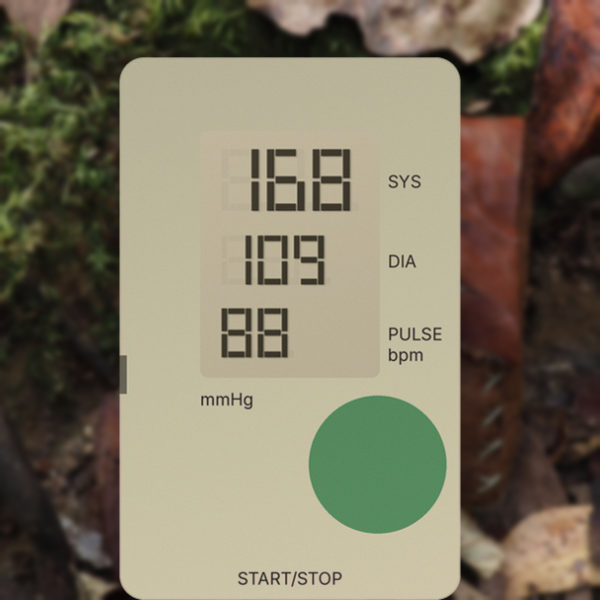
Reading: 88 bpm
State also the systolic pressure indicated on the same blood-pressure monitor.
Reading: 168 mmHg
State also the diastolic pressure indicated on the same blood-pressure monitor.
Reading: 109 mmHg
